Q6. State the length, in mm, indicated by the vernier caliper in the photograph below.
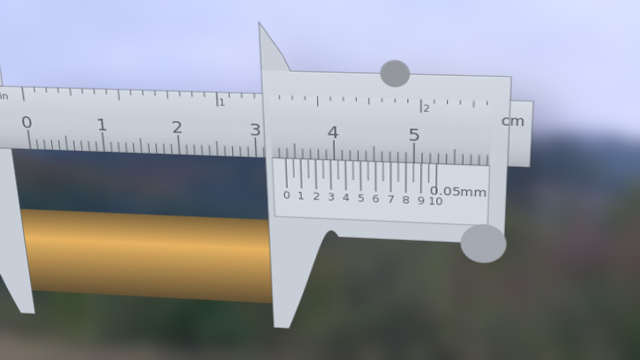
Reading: 33.8 mm
